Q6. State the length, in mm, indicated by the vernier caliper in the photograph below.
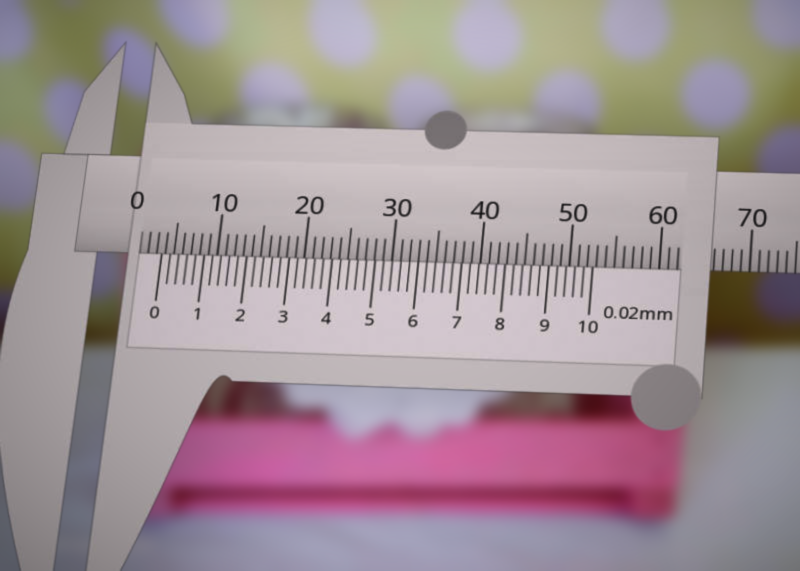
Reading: 3.6 mm
